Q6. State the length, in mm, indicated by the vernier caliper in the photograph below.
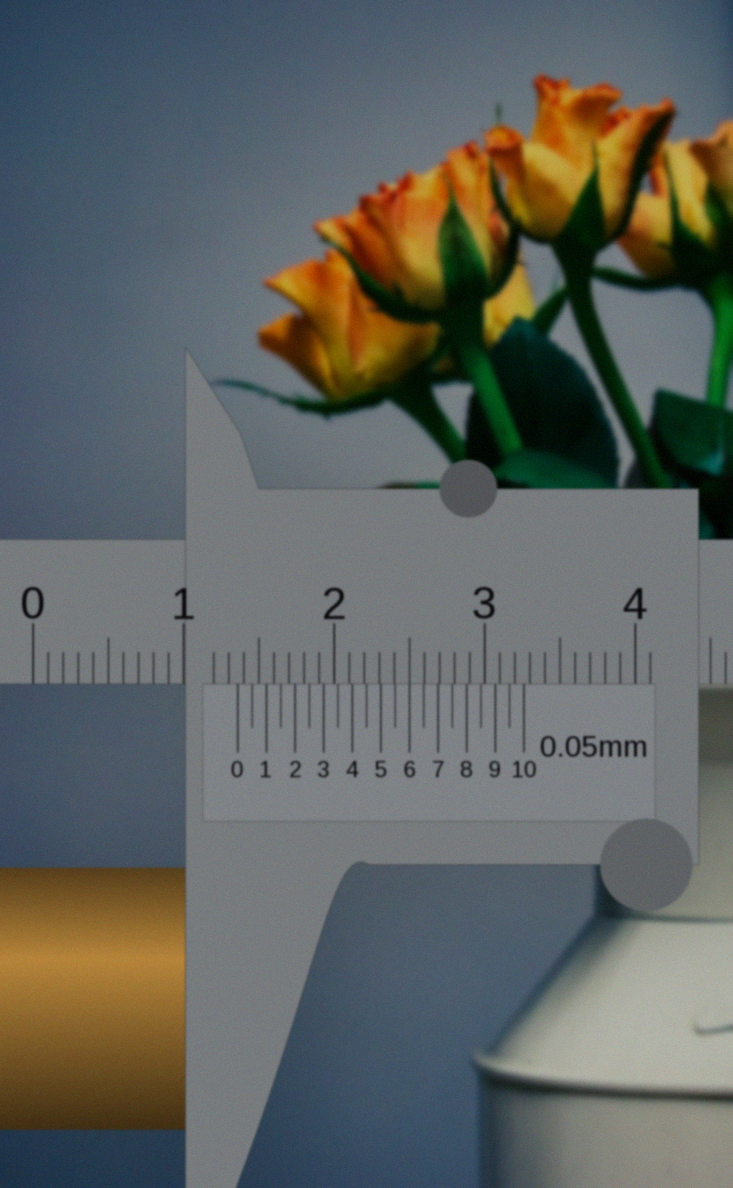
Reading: 13.6 mm
